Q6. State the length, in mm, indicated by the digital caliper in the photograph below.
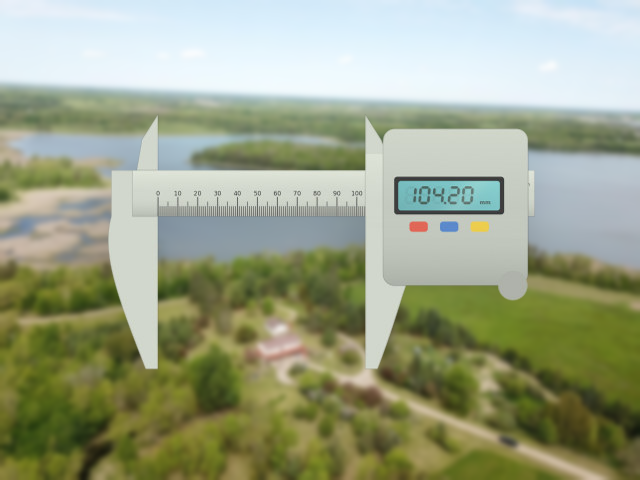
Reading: 104.20 mm
